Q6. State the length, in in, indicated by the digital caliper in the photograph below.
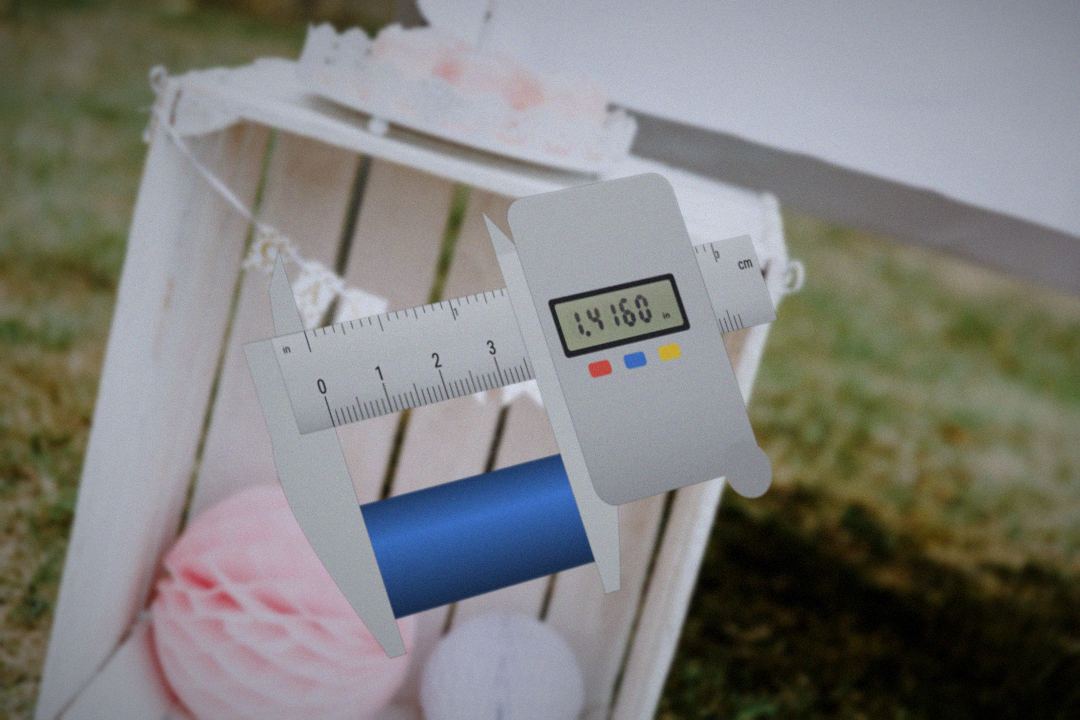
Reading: 1.4160 in
